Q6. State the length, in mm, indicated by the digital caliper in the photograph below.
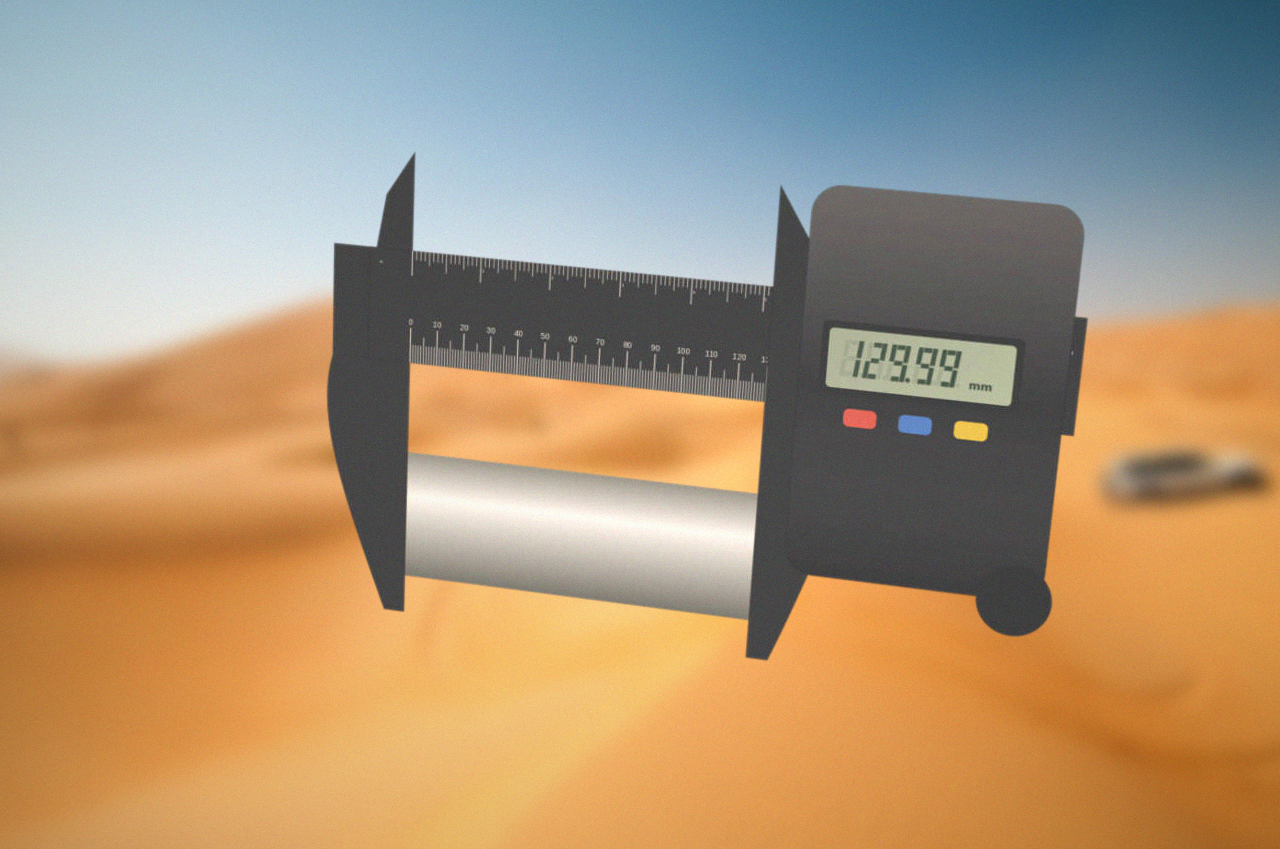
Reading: 129.99 mm
